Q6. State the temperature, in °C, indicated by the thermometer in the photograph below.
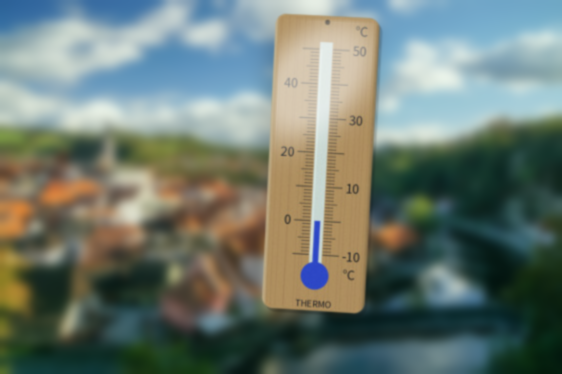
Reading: 0 °C
